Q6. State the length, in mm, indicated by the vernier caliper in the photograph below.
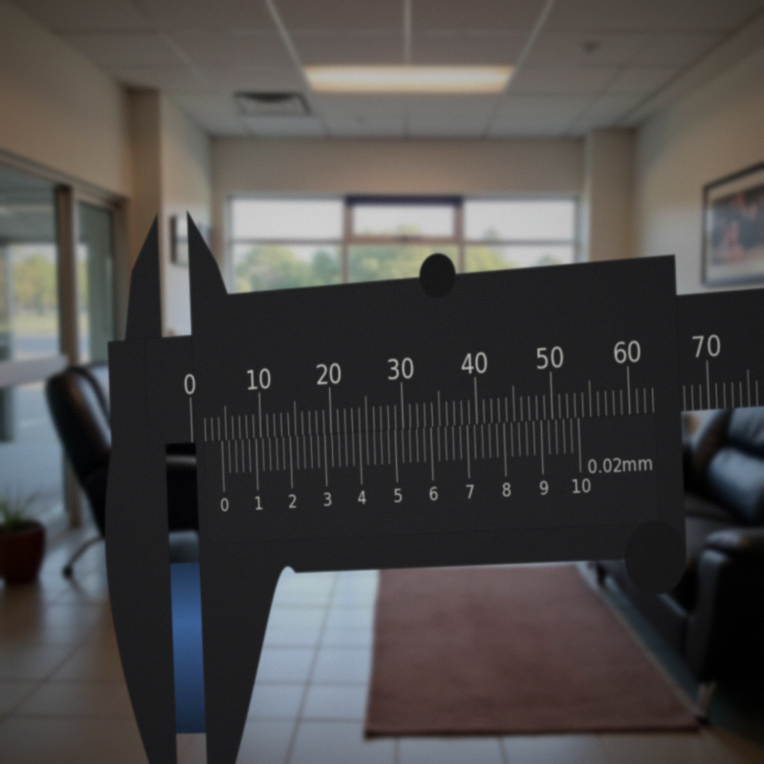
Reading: 4.4 mm
